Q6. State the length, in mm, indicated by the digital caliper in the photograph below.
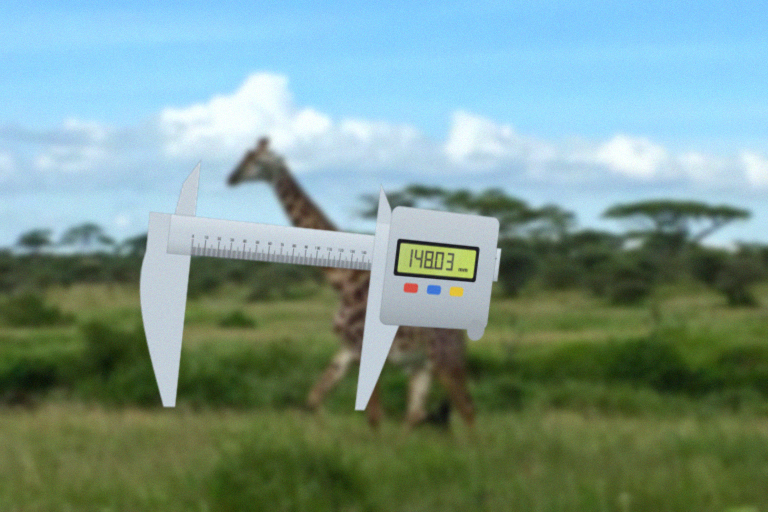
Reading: 148.03 mm
